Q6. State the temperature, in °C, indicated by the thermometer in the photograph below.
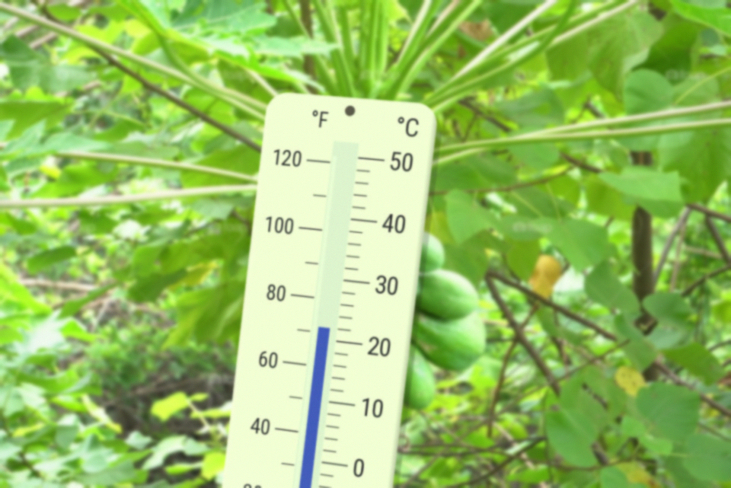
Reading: 22 °C
